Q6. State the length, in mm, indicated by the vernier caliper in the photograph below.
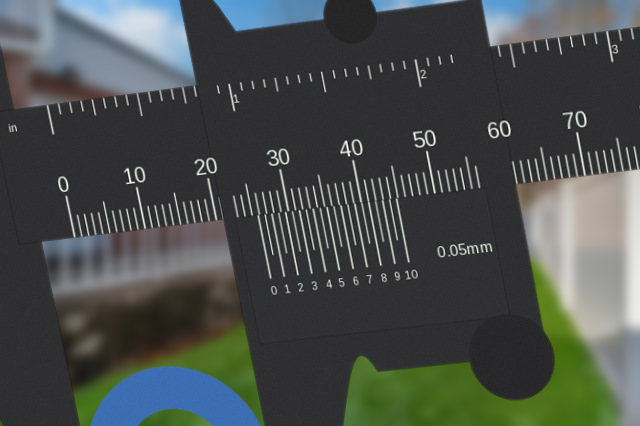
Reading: 25.8 mm
